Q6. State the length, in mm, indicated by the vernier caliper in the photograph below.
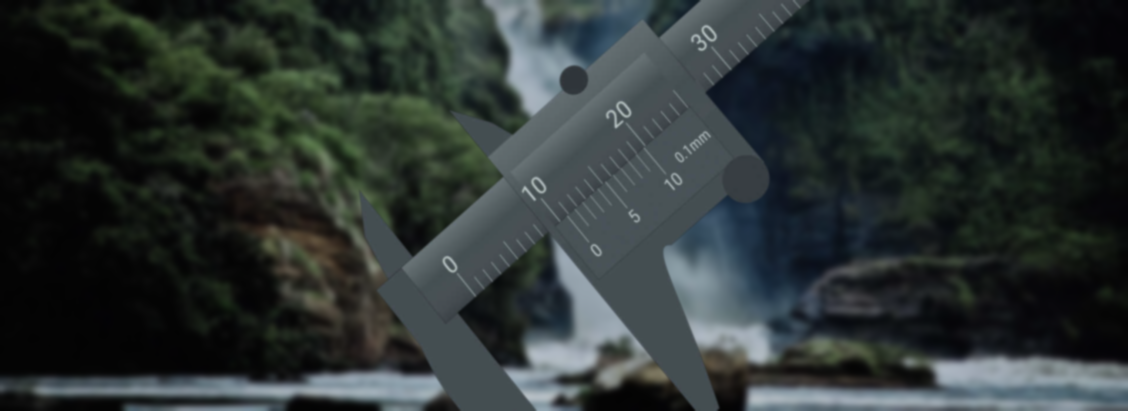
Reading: 10.8 mm
